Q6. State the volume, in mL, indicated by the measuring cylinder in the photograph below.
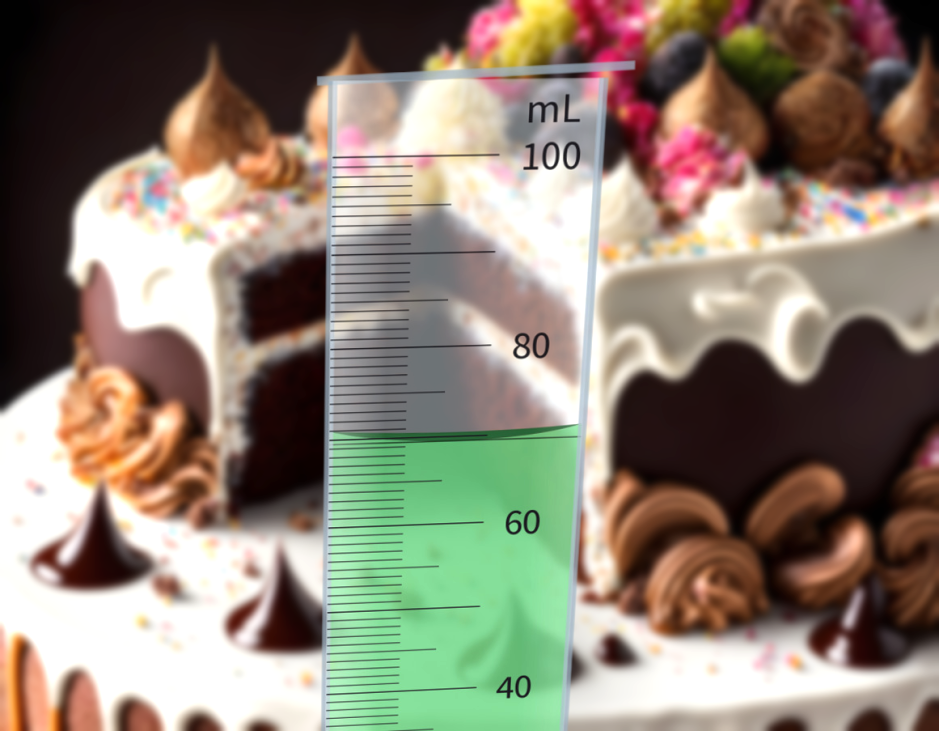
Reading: 69.5 mL
